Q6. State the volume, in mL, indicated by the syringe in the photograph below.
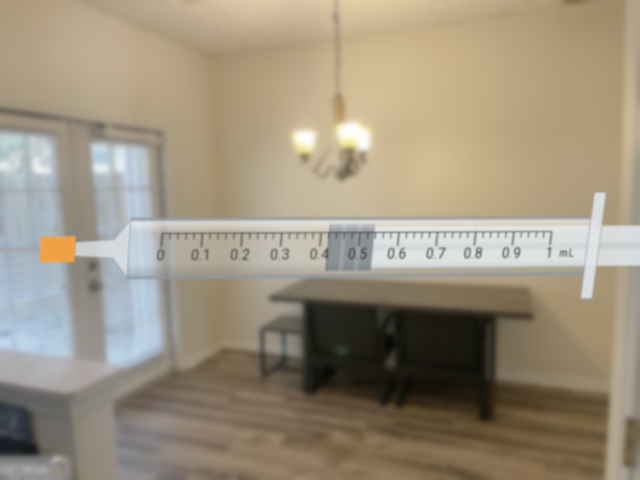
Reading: 0.42 mL
